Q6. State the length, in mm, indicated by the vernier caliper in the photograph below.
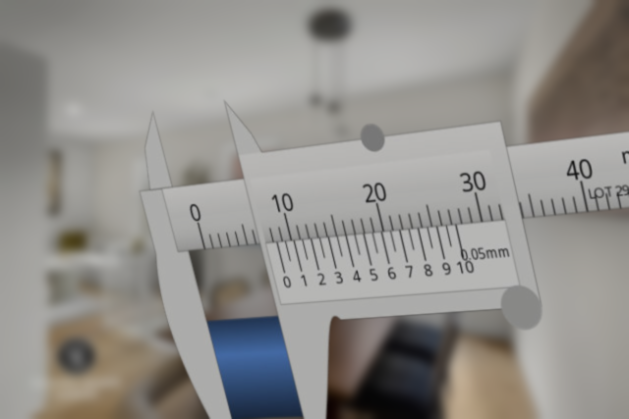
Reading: 8.4 mm
